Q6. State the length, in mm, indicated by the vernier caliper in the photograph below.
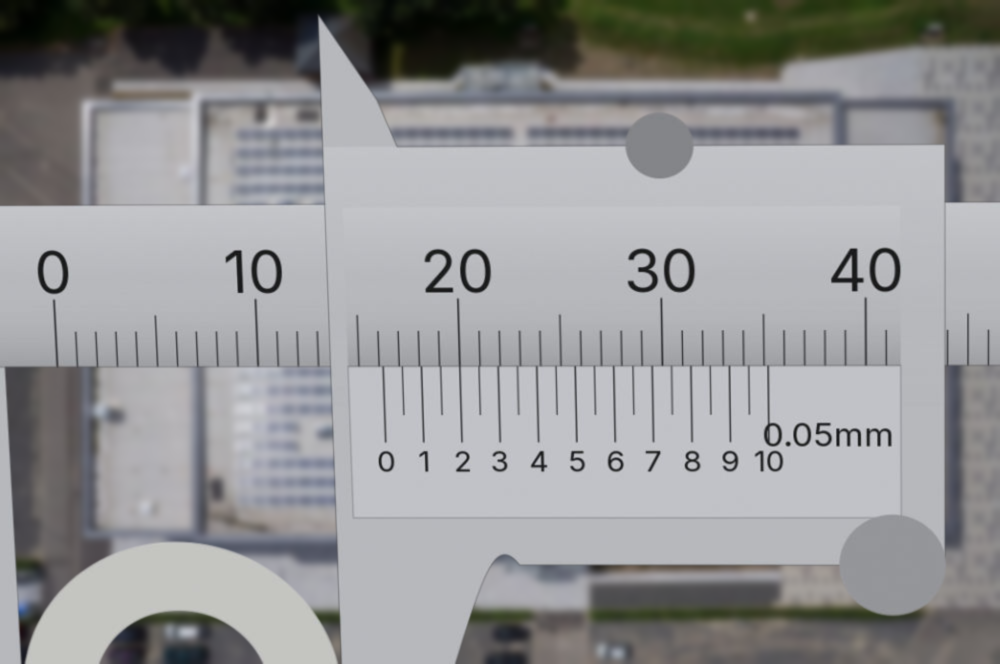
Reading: 16.2 mm
